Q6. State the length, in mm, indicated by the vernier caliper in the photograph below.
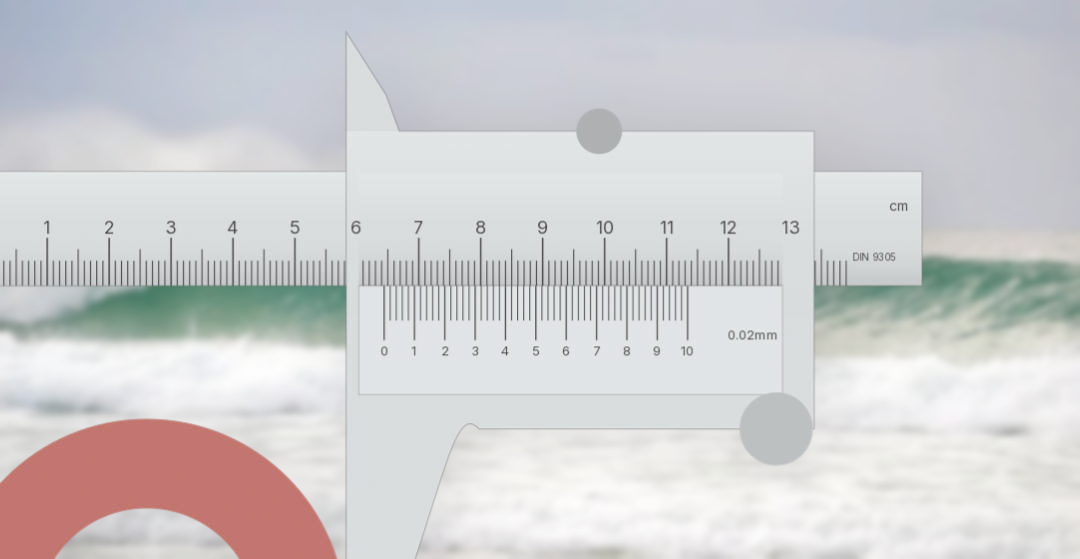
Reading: 64.4 mm
